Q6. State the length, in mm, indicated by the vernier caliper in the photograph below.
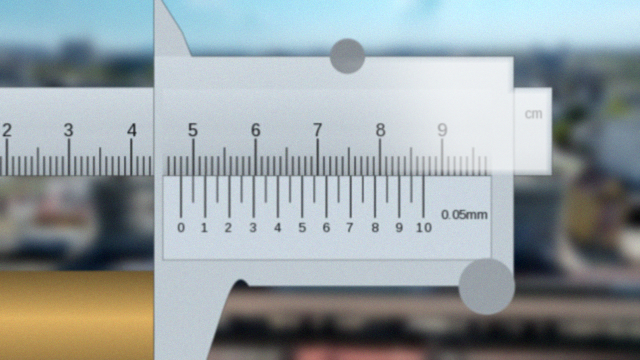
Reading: 48.0 mm
